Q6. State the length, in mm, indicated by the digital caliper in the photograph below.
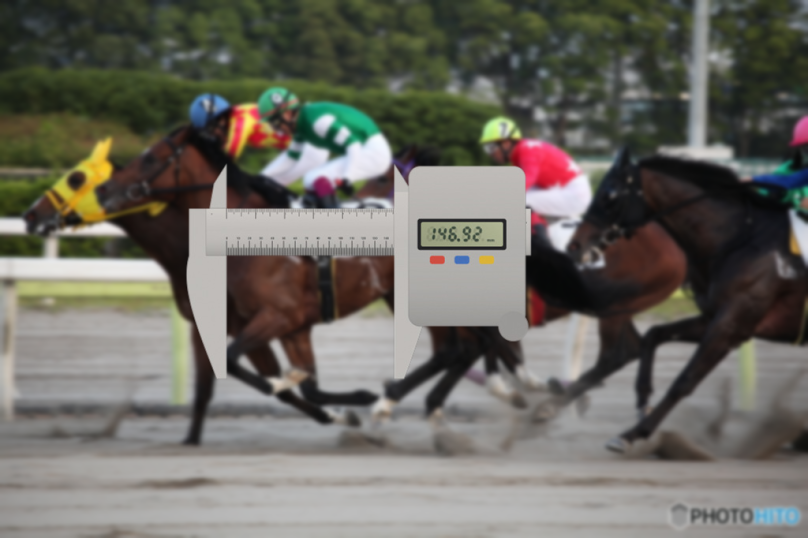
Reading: 146.92 mm
